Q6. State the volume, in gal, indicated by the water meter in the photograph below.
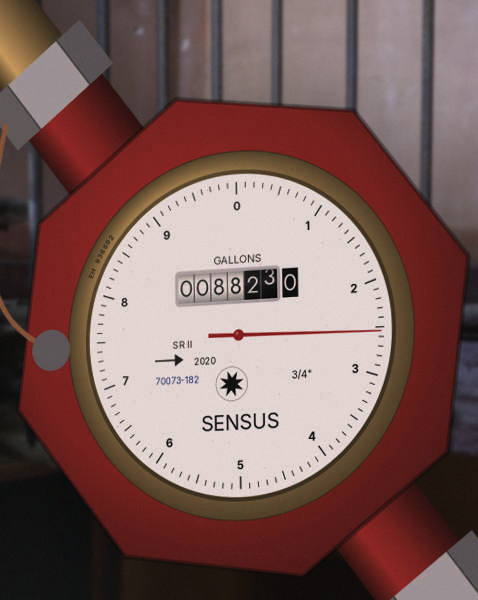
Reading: 88232.5 gal
